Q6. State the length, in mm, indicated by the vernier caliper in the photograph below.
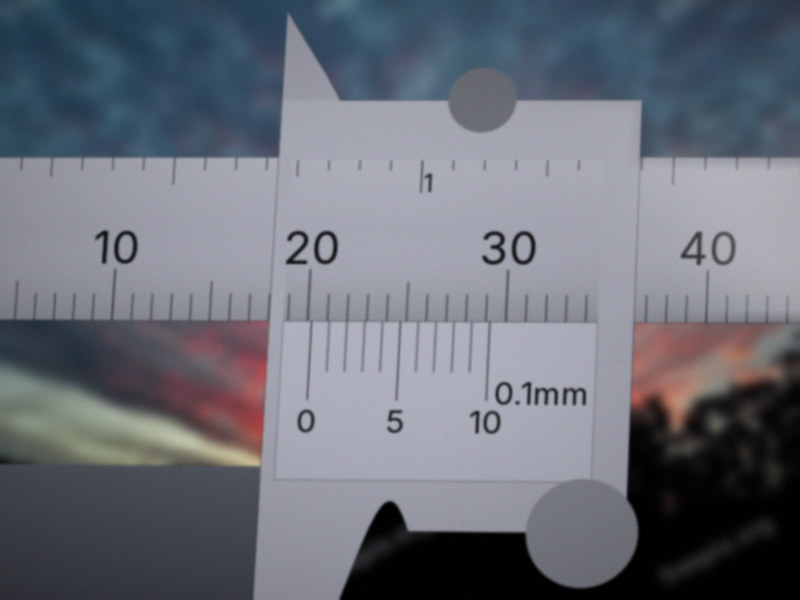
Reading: 20.2 mm
